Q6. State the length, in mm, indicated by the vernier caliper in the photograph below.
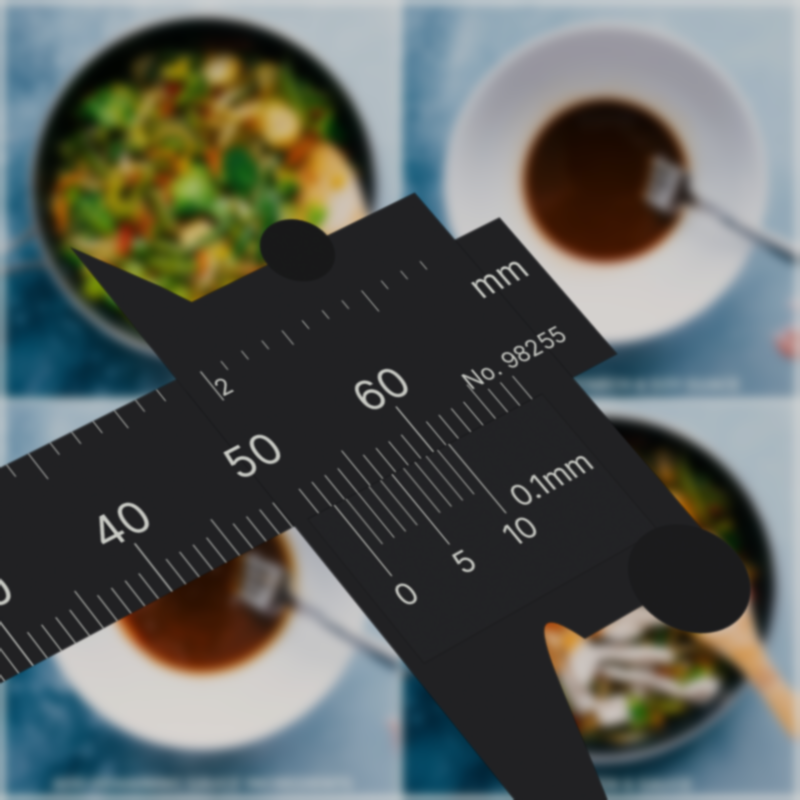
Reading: 52.2 mm
